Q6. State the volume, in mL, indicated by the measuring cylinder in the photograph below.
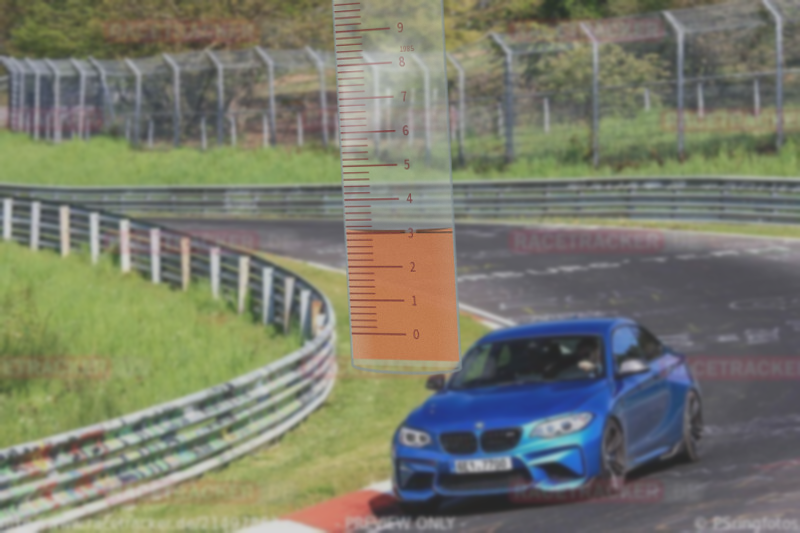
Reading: 3 mL
